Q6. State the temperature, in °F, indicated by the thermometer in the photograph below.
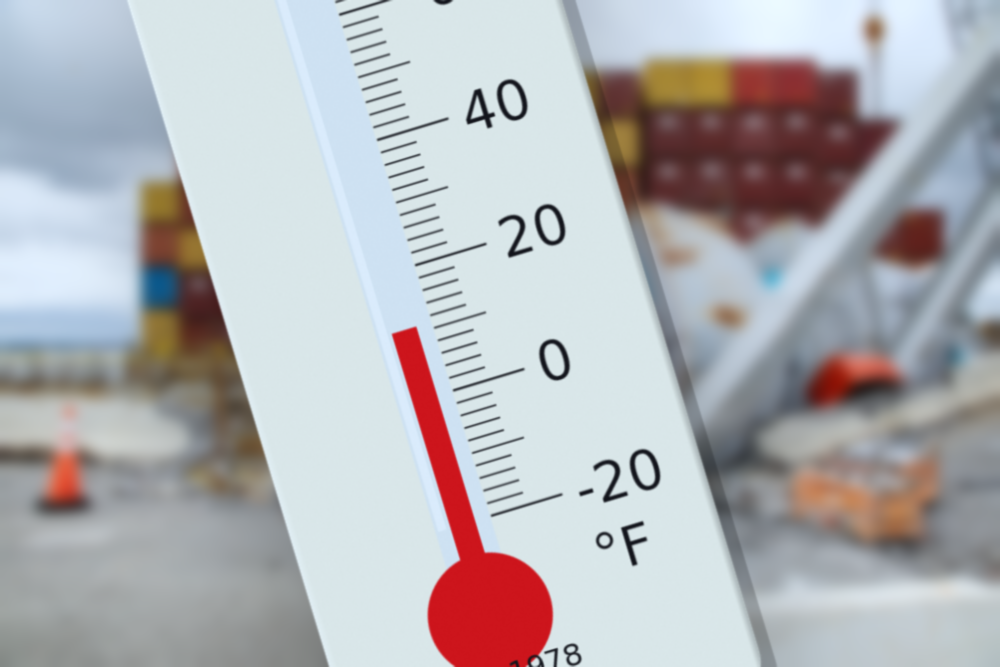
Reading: 11 °F
